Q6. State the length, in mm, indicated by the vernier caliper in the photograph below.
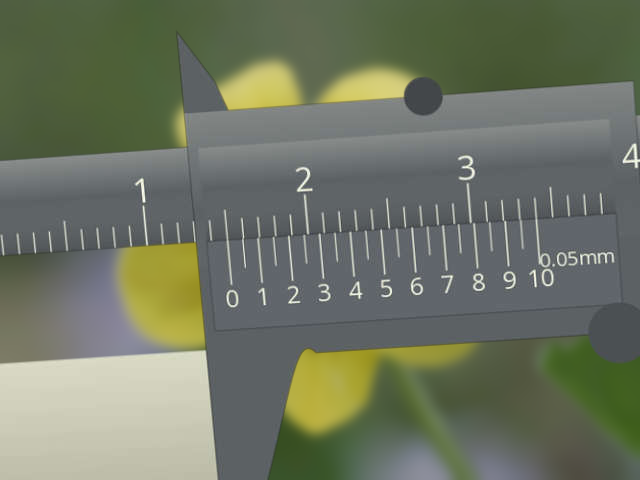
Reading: 15.0 mm
